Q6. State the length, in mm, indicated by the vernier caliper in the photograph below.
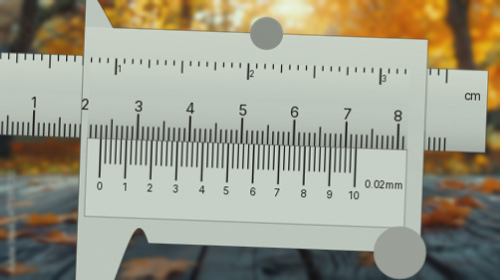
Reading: 23.0 mm
